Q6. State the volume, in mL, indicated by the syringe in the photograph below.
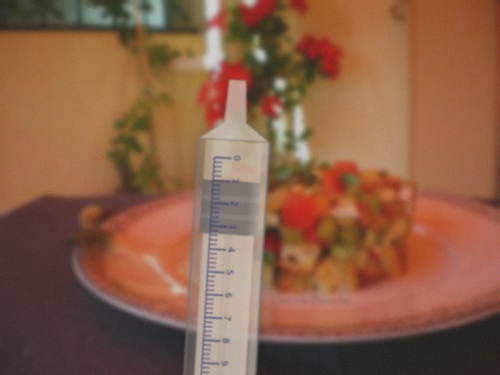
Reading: 1 mL
